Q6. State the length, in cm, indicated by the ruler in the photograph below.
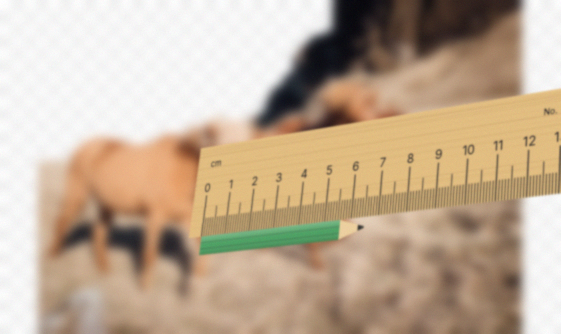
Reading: 6.5 cm
